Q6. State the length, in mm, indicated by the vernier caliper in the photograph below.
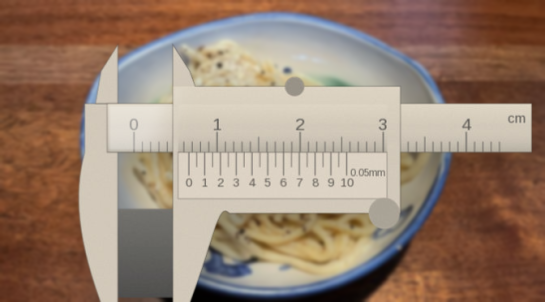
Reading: 6.6 mm
